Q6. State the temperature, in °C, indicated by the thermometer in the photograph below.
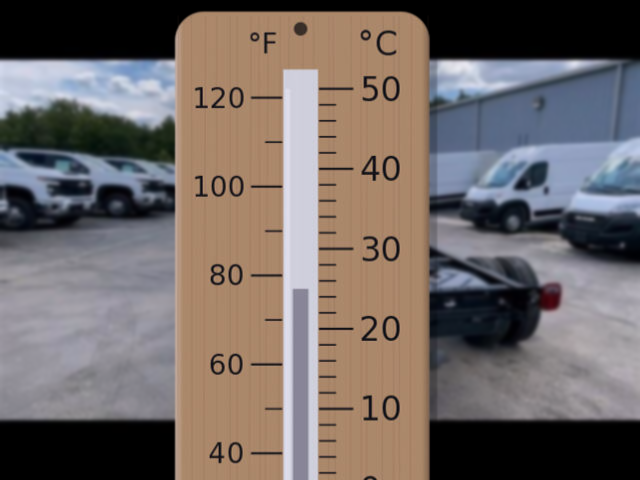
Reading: 25 °C
